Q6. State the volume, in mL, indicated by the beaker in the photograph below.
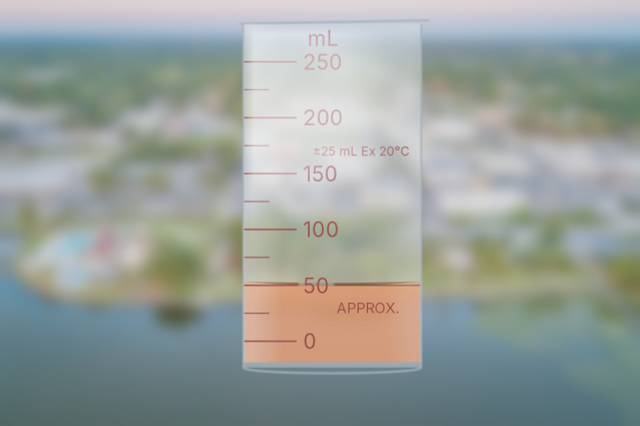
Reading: 50 mL
